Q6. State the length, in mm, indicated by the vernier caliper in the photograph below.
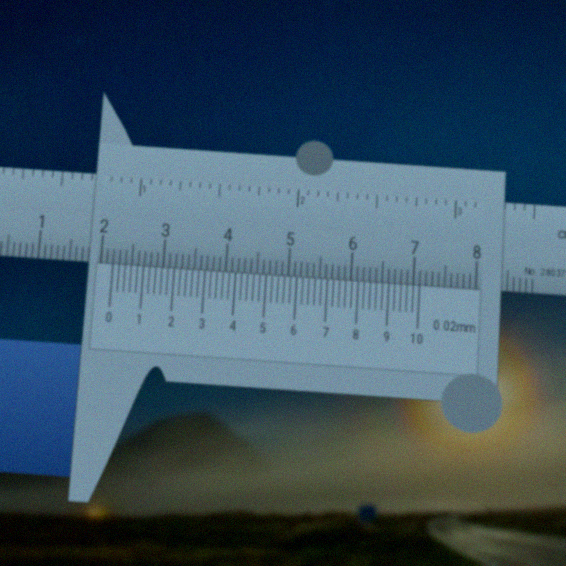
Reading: 22.0 mm
